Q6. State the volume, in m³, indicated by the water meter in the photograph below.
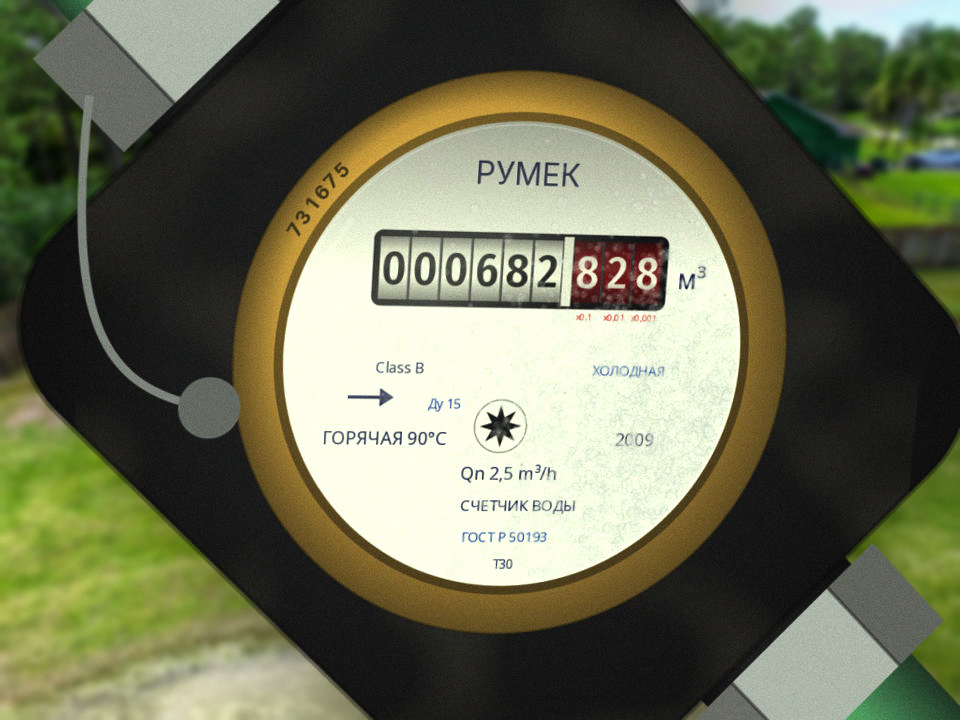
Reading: 682.828 m³
